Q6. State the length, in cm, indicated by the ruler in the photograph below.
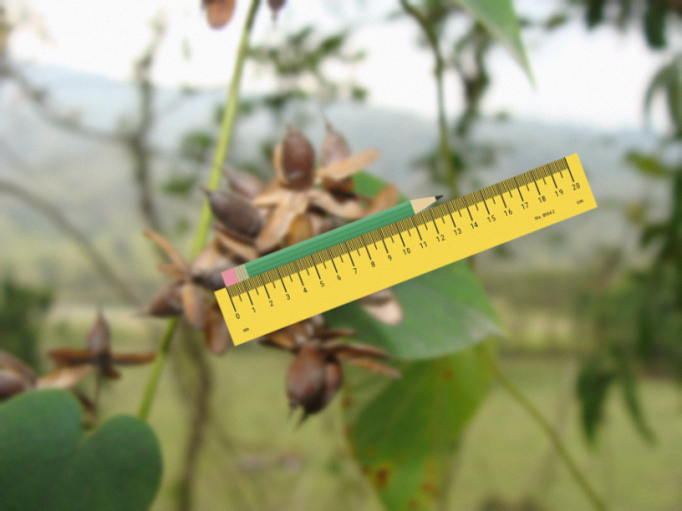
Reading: 13 cm
